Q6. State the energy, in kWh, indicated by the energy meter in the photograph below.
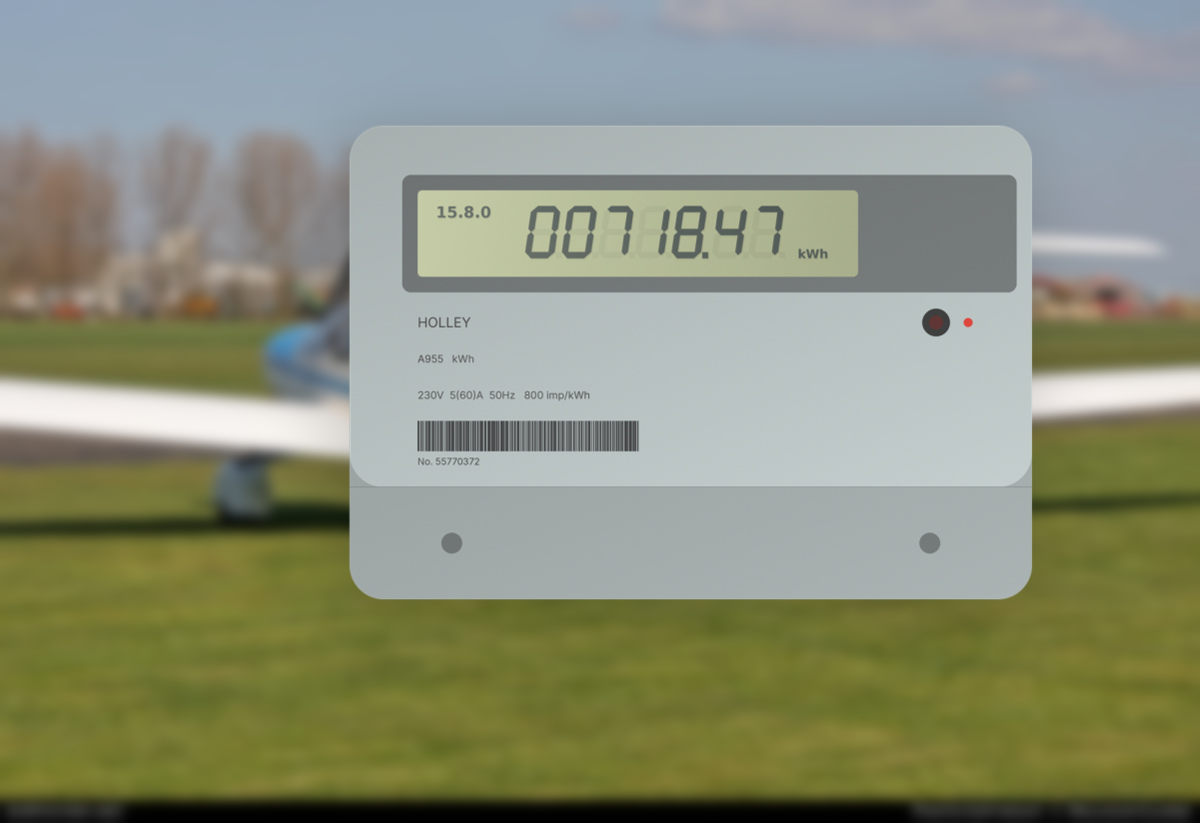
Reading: 718.47 kWh
